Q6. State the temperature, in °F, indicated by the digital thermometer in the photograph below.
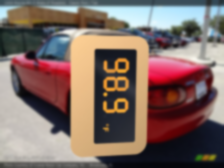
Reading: 98.9 °F
